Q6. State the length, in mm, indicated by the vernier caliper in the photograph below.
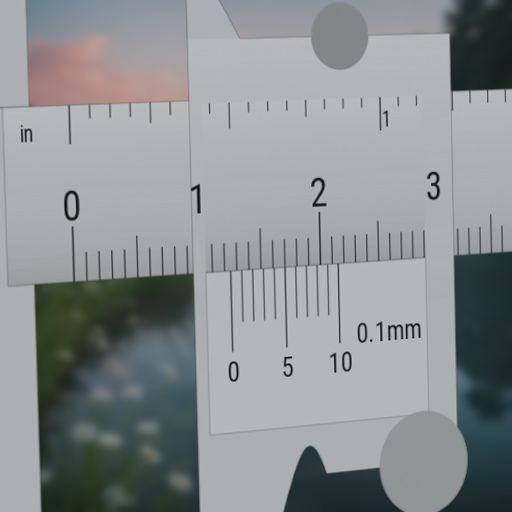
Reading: 12.5 mm
